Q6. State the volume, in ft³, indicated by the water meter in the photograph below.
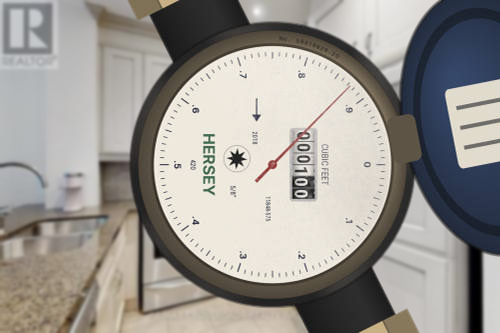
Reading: 99.87 ft³
